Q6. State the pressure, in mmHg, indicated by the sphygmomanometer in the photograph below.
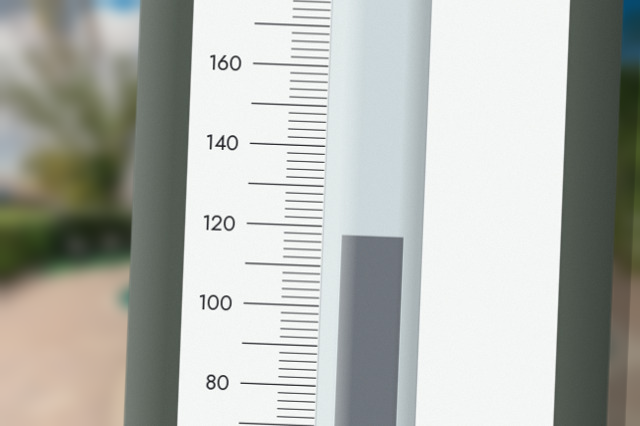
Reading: 118 mmHg
